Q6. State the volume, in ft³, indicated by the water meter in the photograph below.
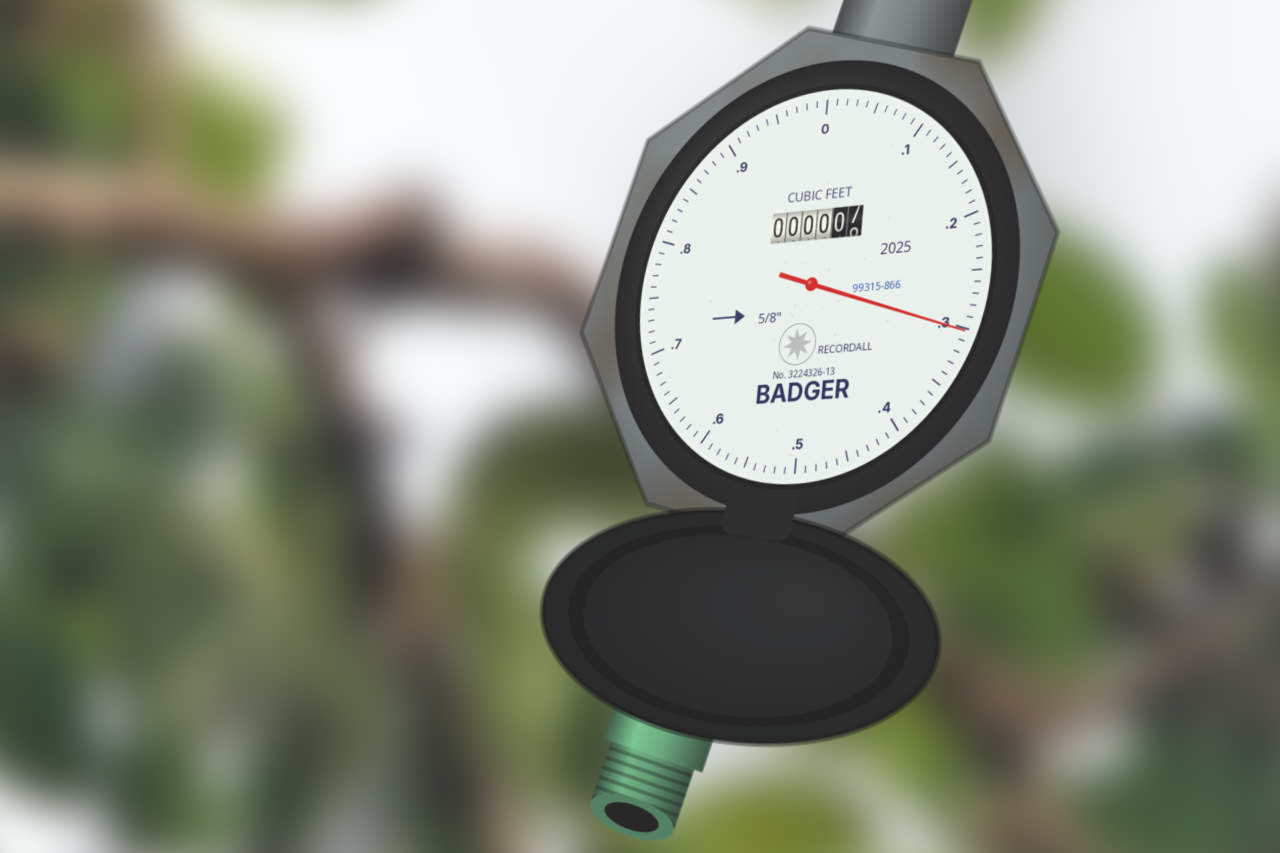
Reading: 7.30 ft³
